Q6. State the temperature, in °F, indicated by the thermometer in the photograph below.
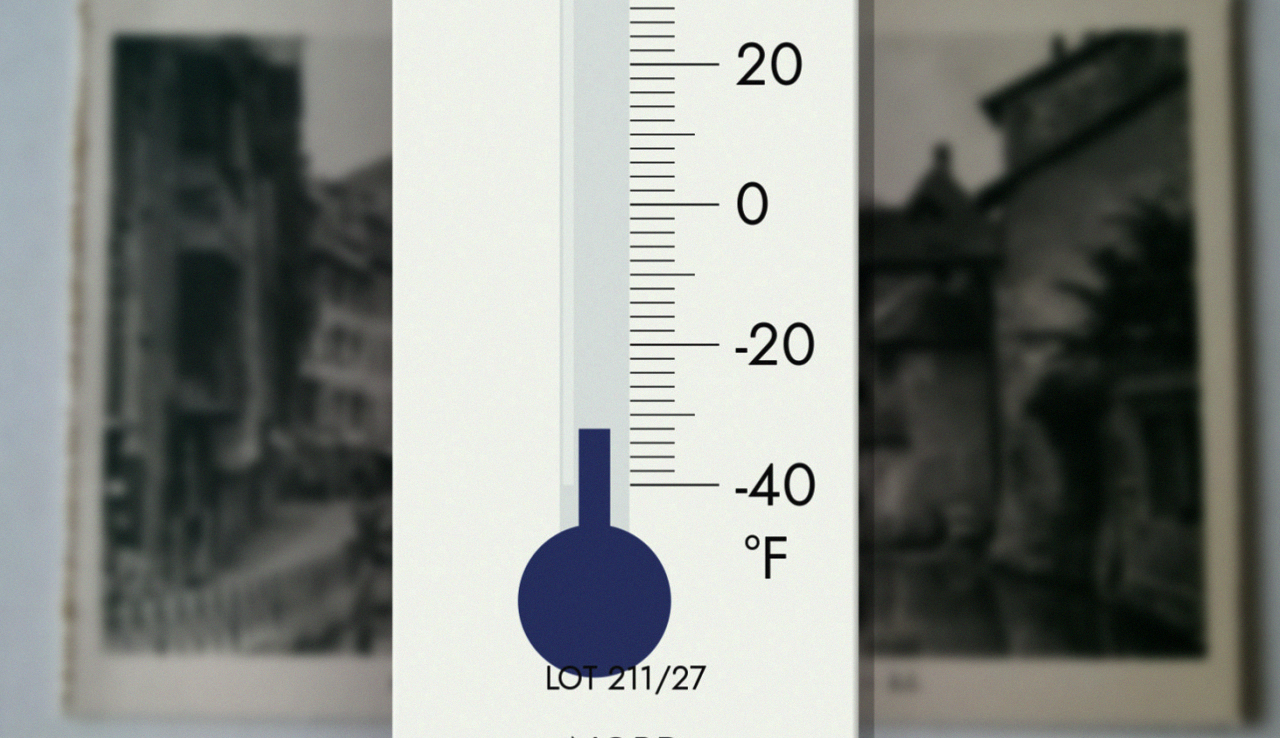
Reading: -32 °F
